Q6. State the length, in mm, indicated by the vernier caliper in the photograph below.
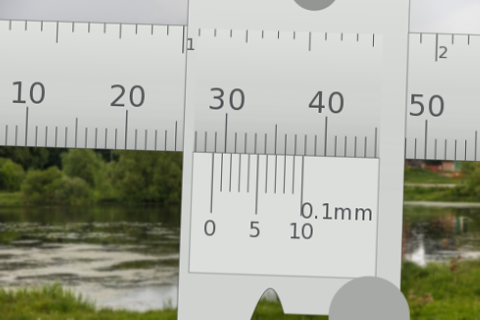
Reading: 28.8 mm
